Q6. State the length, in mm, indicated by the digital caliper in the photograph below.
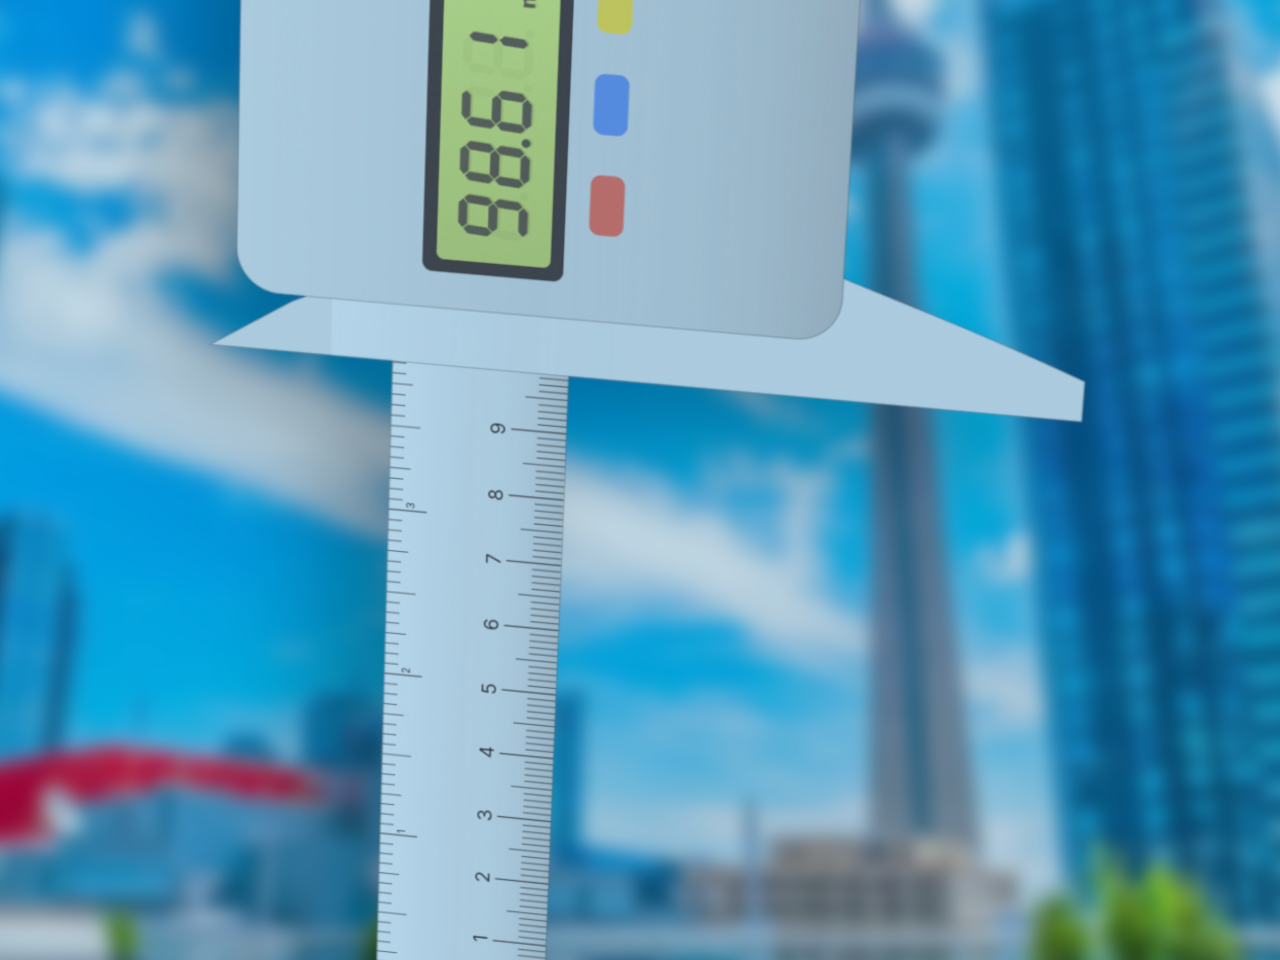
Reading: 98.61 mm
